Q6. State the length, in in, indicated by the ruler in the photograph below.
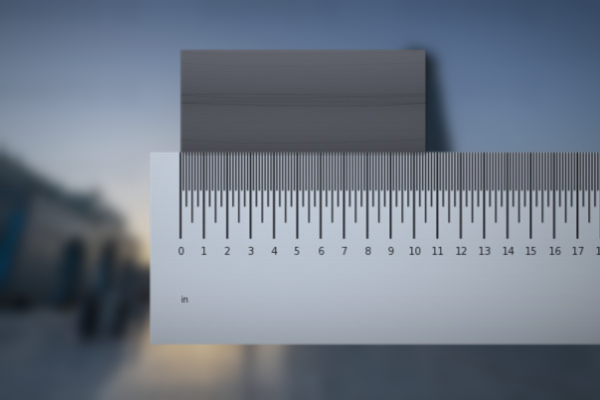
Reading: 10.5 in
